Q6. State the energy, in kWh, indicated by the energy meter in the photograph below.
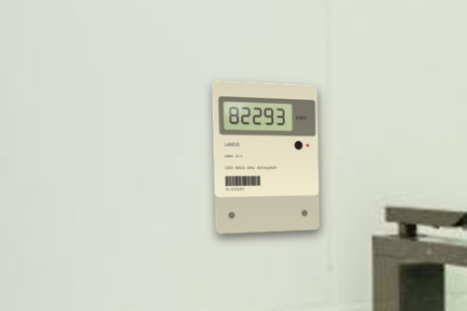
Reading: 82293 kWh
